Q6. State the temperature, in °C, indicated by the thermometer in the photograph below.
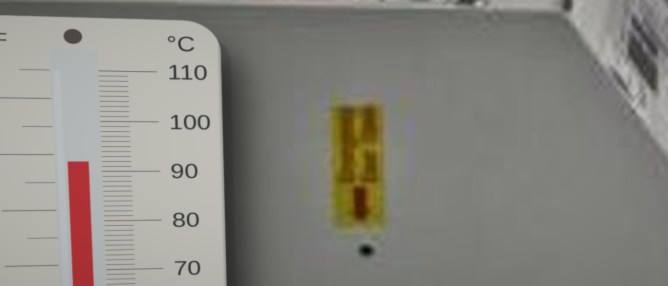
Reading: 92 °C
